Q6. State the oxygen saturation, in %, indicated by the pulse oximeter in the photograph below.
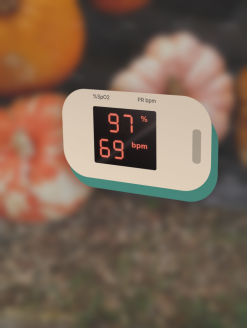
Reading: 97 %
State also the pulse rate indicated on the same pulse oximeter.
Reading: 69 bpm
